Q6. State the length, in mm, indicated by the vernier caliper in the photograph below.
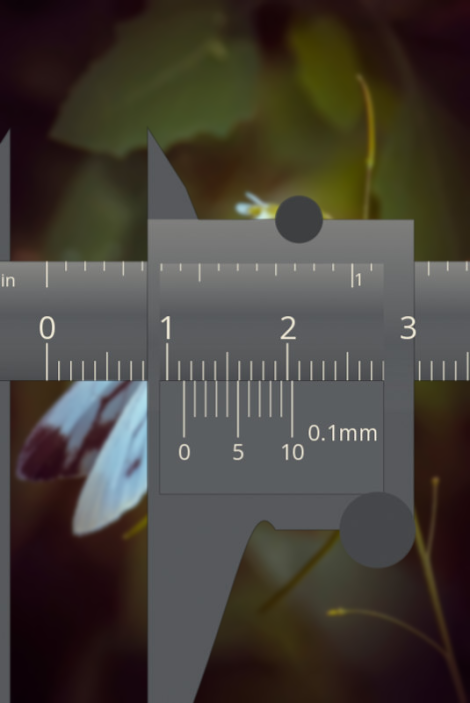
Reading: 11.4 mm
